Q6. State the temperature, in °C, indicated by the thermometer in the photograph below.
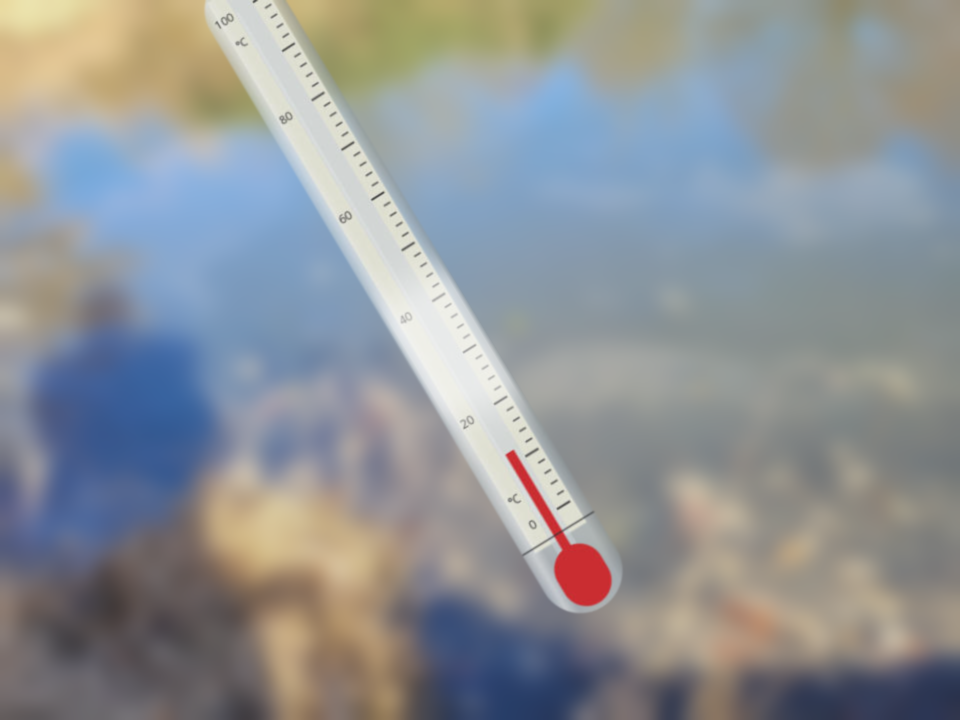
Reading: 12 °C
